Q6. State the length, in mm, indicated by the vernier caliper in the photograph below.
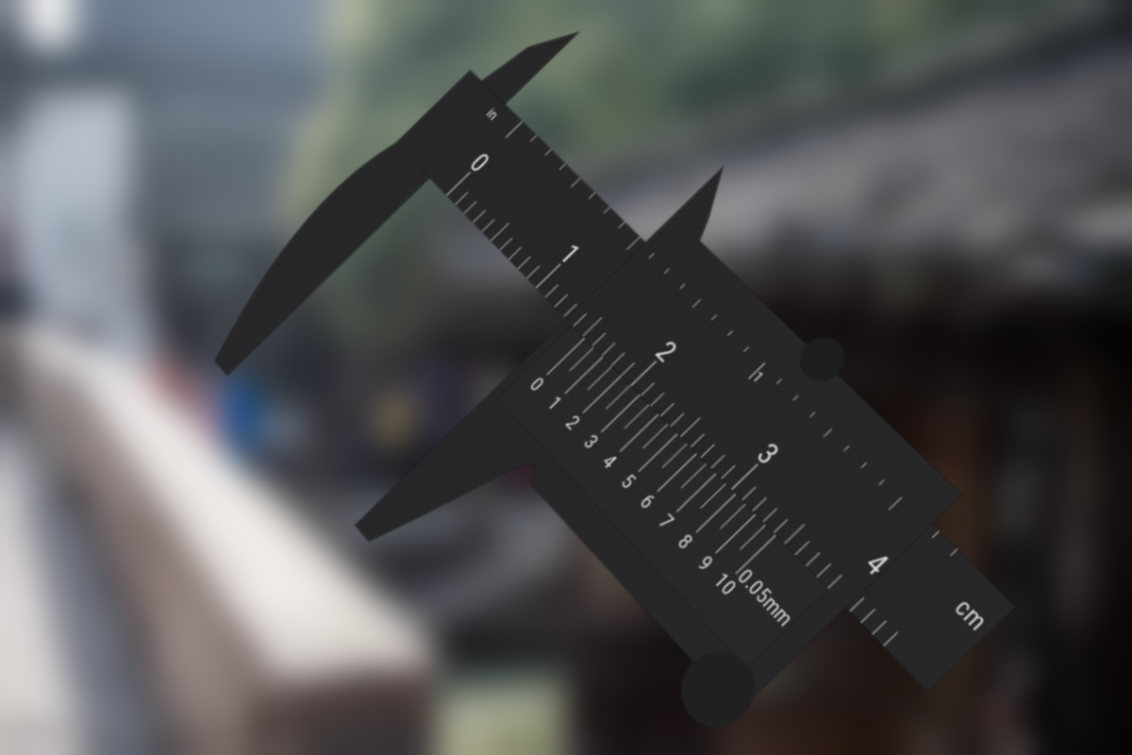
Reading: 15.2 mm
